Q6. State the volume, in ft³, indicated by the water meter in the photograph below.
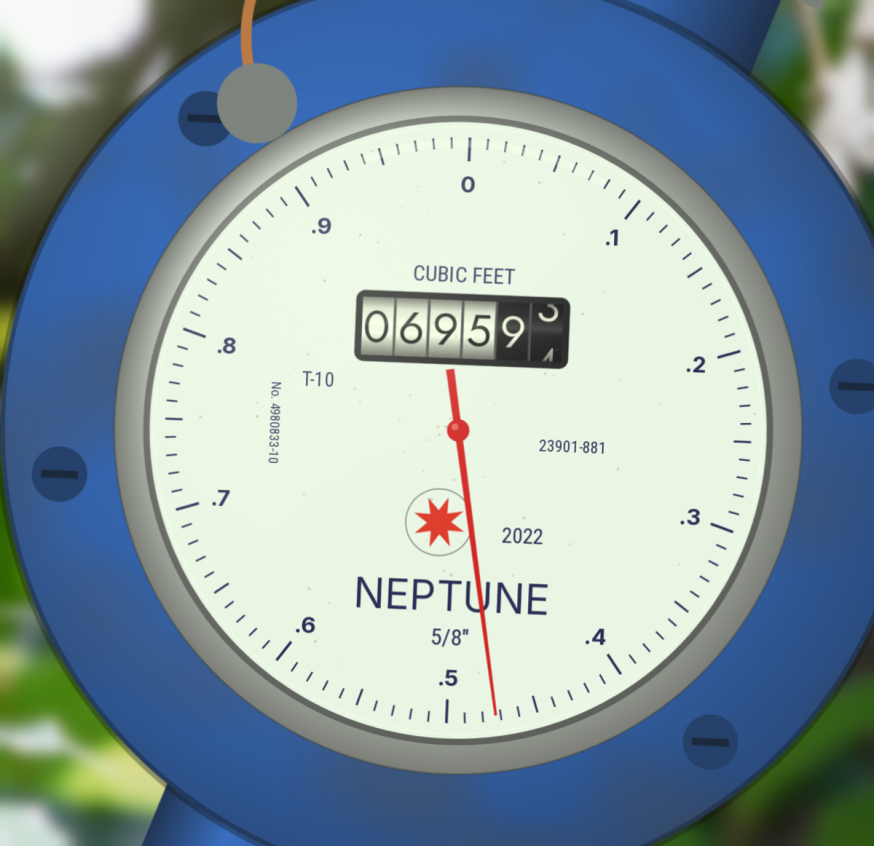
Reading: 69593.47 ft³
